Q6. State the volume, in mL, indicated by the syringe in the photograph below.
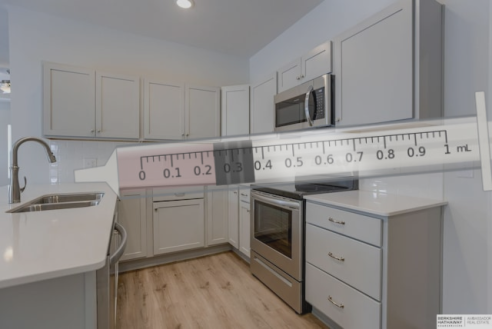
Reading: 0.24 mL
